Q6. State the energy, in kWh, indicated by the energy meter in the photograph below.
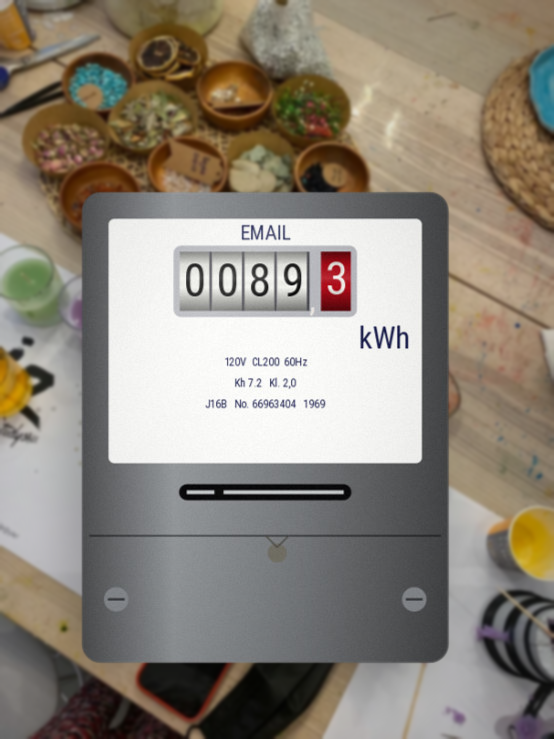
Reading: 89.3 kWh
